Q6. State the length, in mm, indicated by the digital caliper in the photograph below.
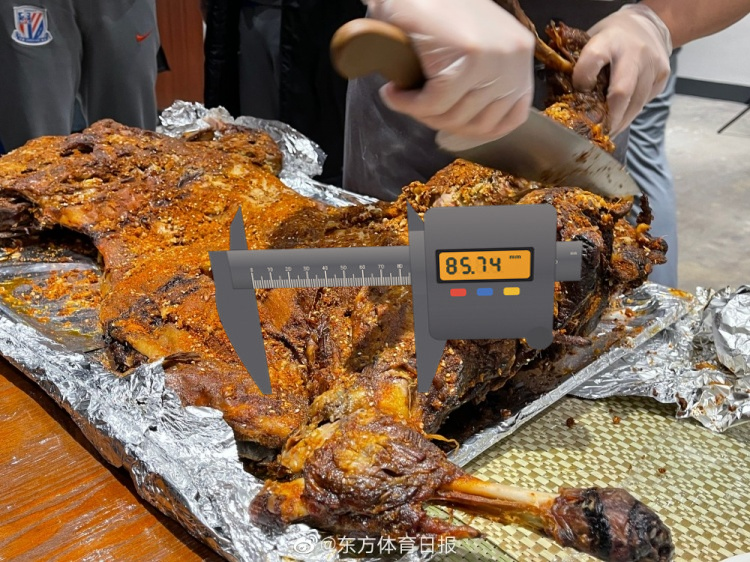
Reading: 85.74 mm
